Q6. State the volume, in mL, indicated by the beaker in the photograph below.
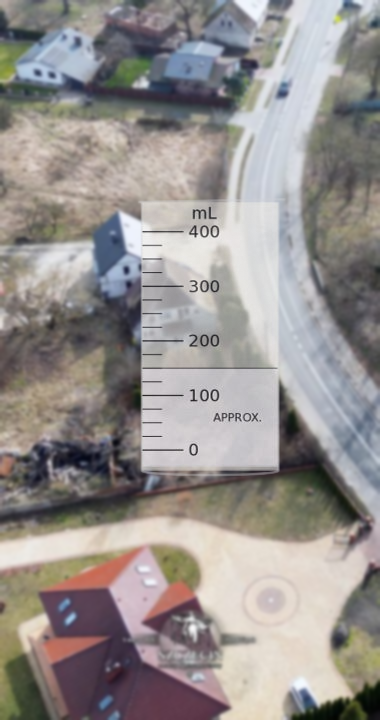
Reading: 150 mL
